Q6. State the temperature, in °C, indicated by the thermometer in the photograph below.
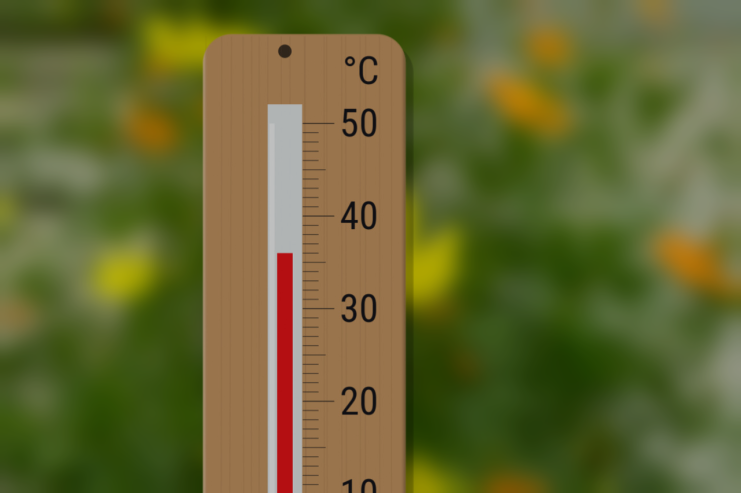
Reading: 36 °C
